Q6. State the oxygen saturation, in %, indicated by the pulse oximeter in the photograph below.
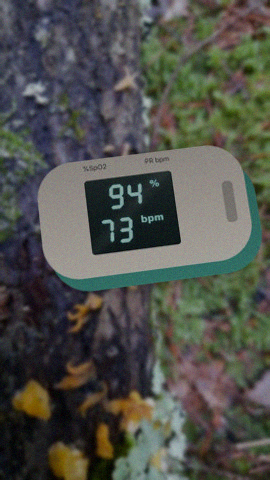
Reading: 94 %
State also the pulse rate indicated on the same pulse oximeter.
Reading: 73 bpm
